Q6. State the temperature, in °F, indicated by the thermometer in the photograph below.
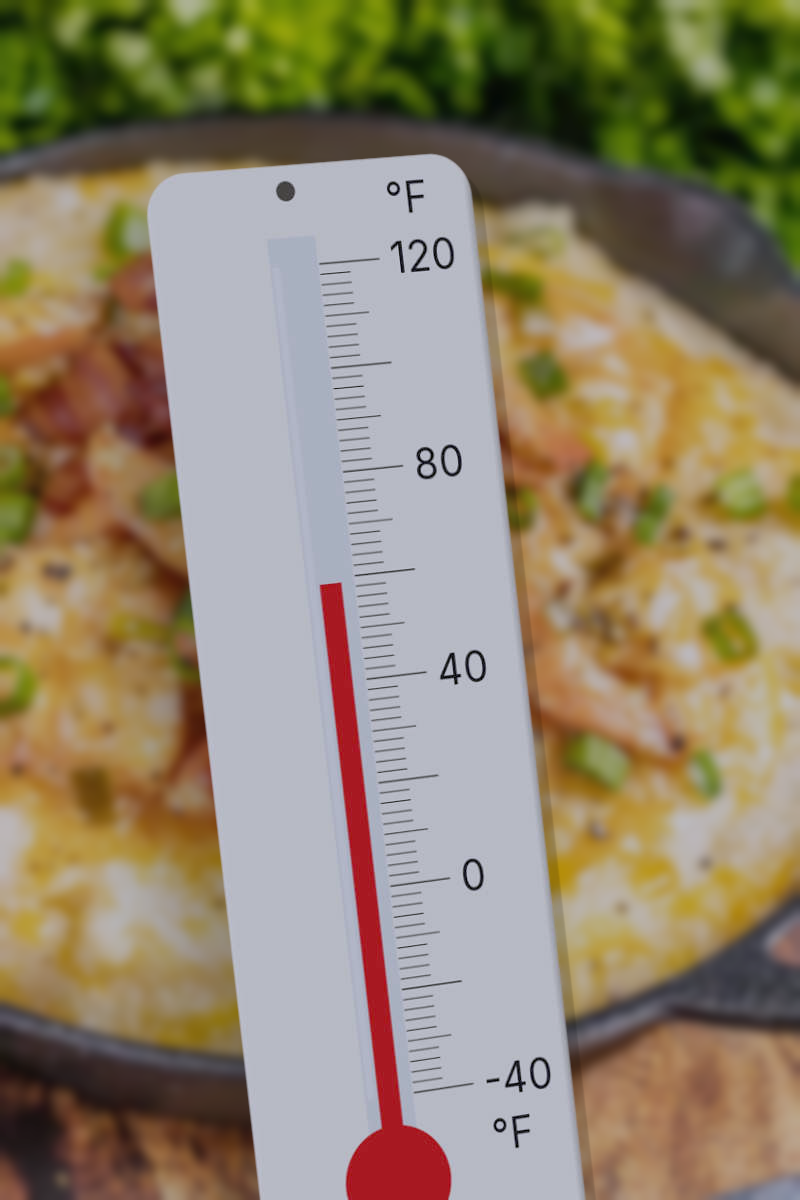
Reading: 59 °F
